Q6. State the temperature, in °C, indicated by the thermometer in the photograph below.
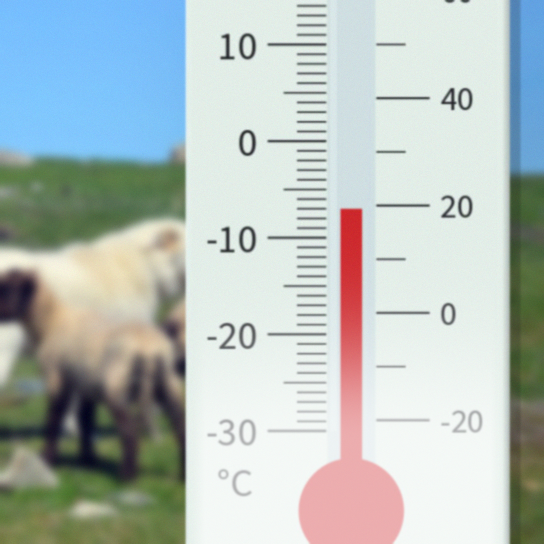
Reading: -7 °C
